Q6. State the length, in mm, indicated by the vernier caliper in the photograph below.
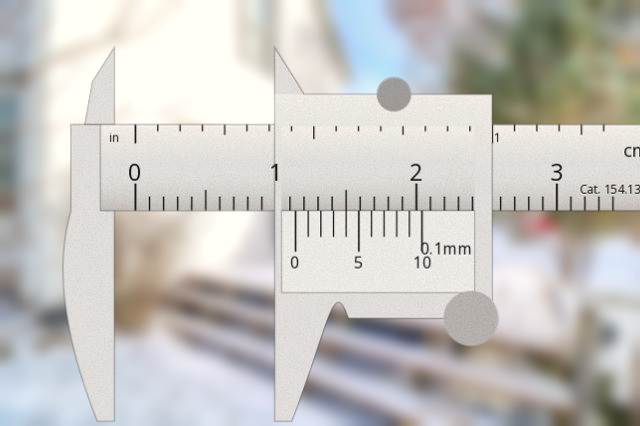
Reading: 11.4 mm
